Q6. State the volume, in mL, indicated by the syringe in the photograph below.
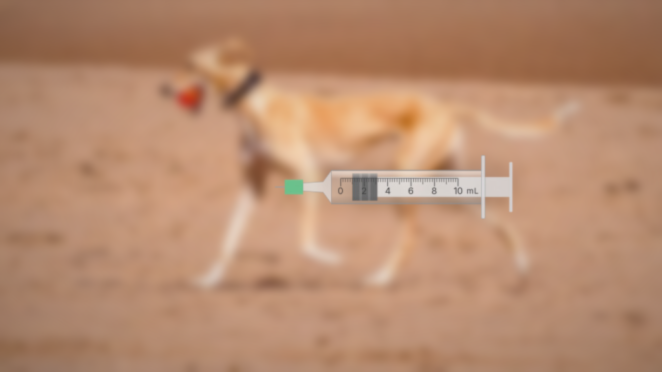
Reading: 1 mL
